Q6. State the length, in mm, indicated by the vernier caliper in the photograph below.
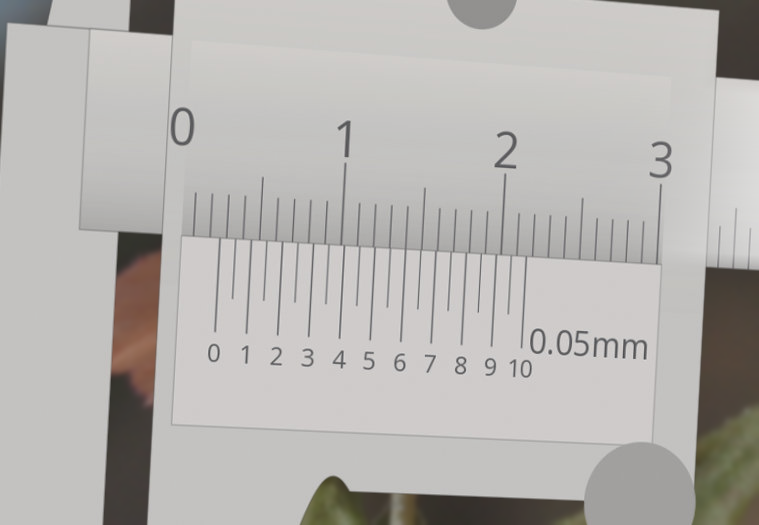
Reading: 2.6 mm
